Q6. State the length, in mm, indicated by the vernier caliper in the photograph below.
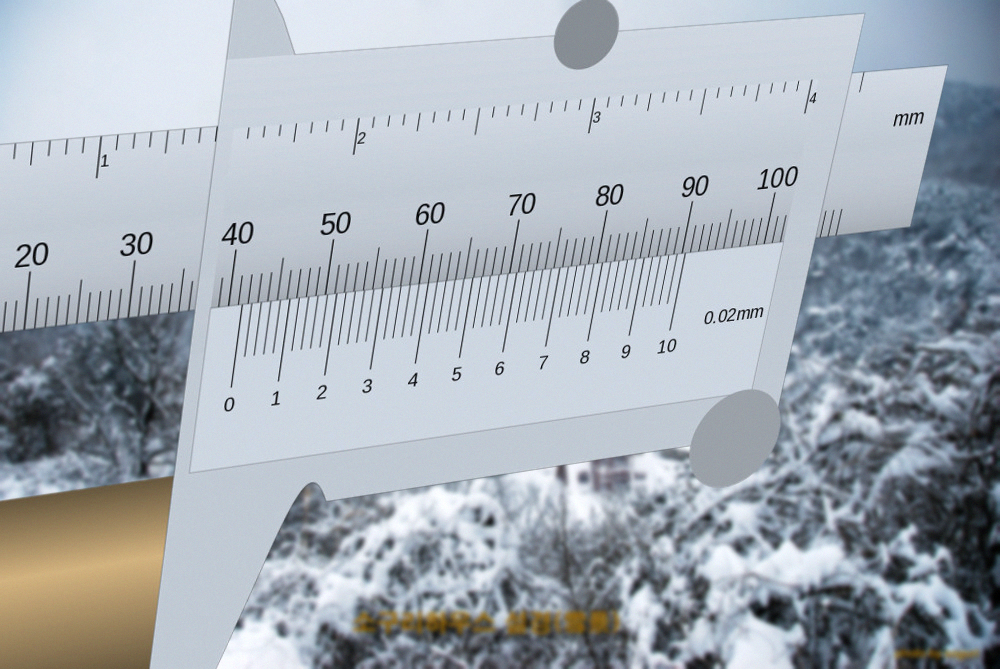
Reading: 41.4 mm
